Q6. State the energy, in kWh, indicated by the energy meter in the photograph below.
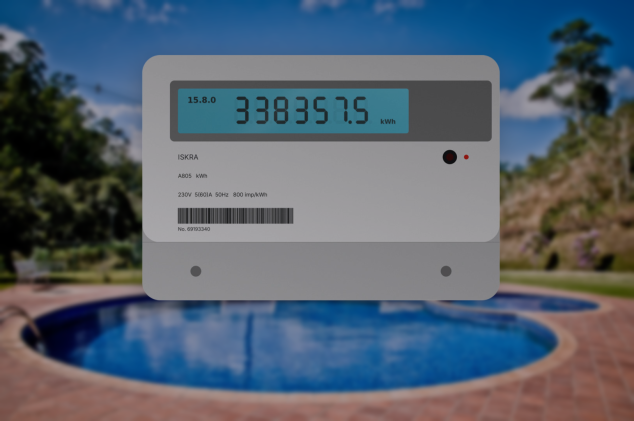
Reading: 338357.5 kWh
